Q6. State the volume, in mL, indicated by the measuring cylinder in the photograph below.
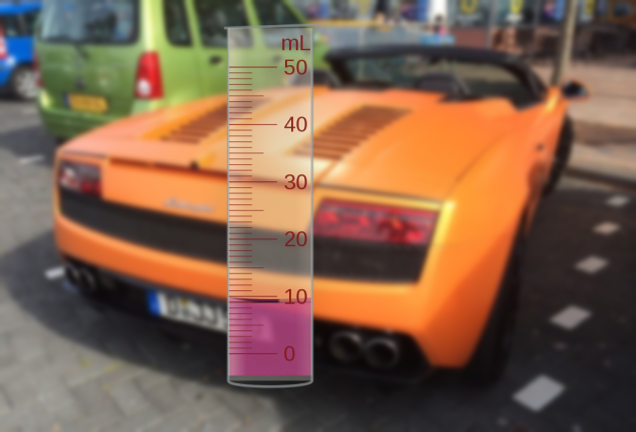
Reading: 9 mL
